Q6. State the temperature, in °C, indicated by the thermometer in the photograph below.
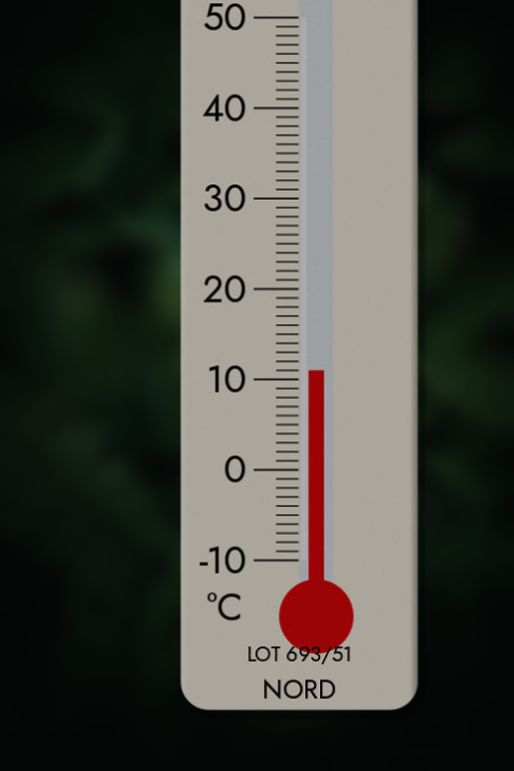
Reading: 11 °C
